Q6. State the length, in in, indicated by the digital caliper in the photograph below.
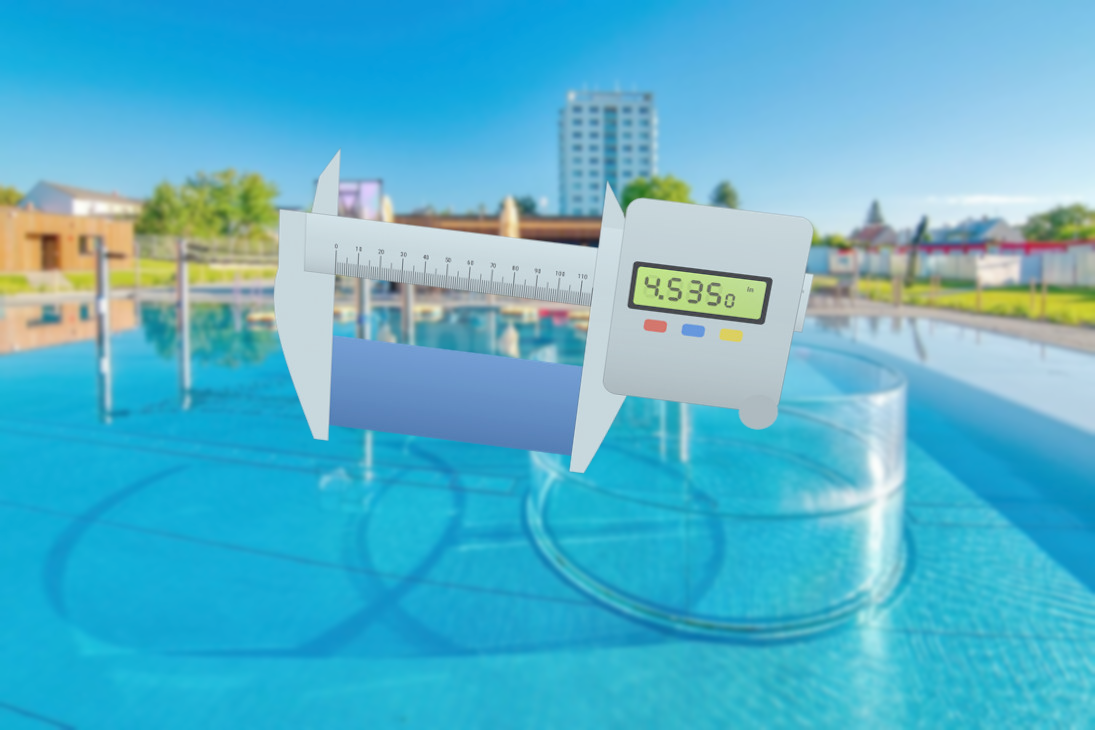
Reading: 4.5350 in
